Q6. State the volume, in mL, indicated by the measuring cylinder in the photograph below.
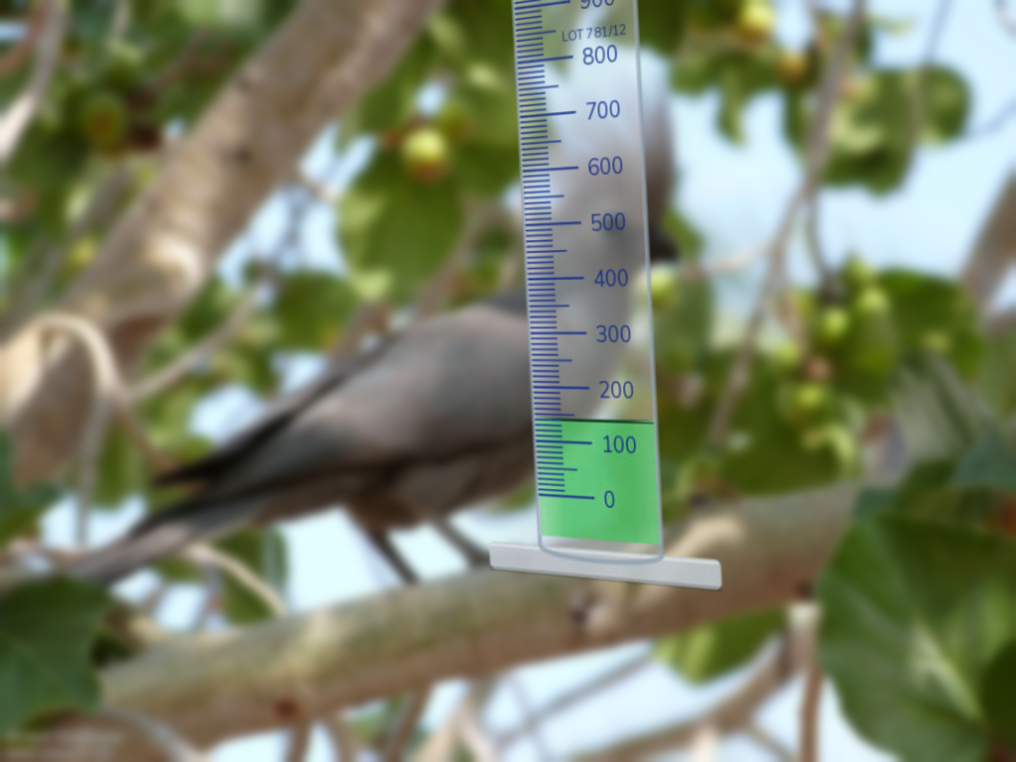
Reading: 140 mL
